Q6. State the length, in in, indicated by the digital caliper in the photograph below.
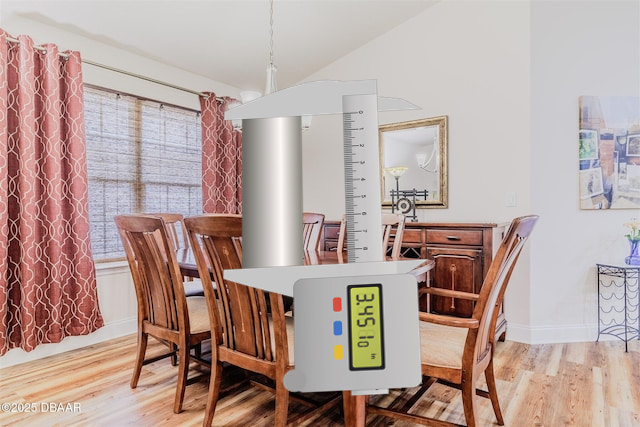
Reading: 3.4510 in
